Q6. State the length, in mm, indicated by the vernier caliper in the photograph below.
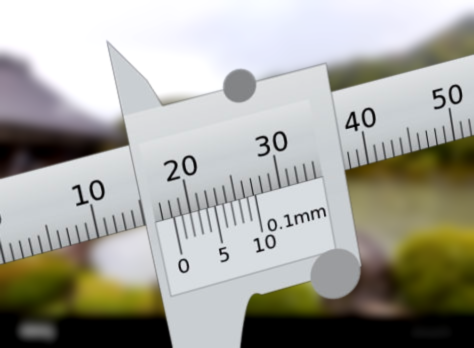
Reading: 18.2 mm
